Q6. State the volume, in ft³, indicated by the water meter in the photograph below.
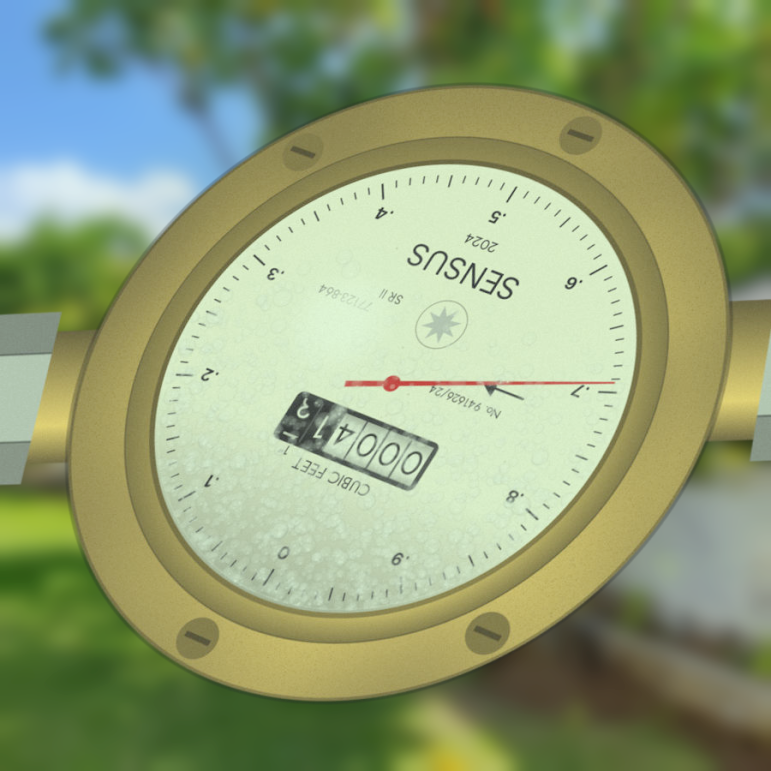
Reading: 412.69 ft³
